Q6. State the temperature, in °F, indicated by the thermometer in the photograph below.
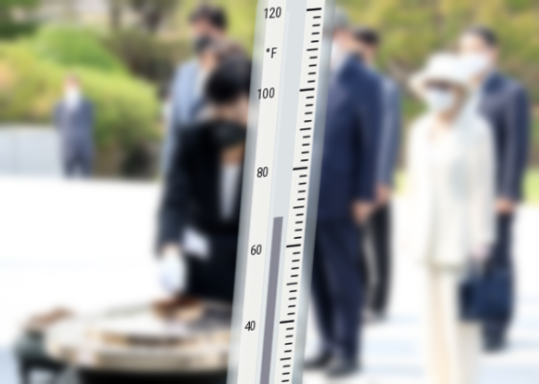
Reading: 68 °F
